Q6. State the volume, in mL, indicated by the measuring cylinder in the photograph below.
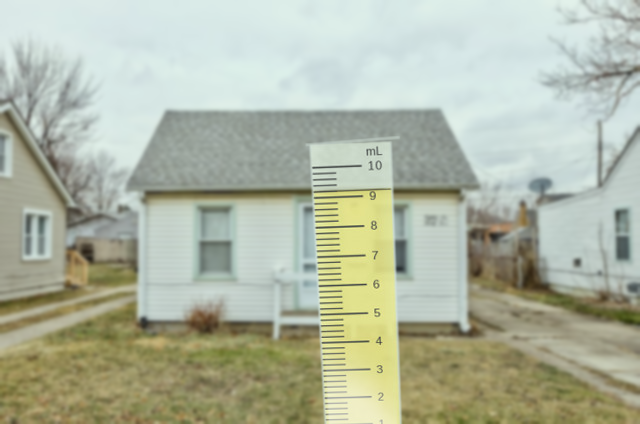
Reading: 9.2 mL
